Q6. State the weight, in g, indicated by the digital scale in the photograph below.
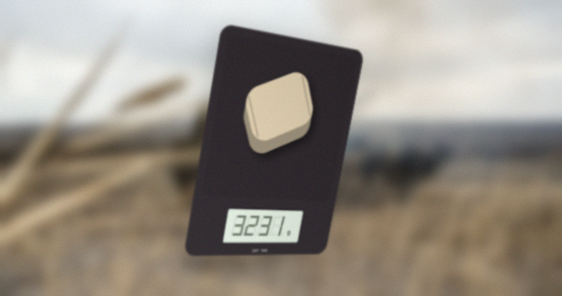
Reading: 3231 g
